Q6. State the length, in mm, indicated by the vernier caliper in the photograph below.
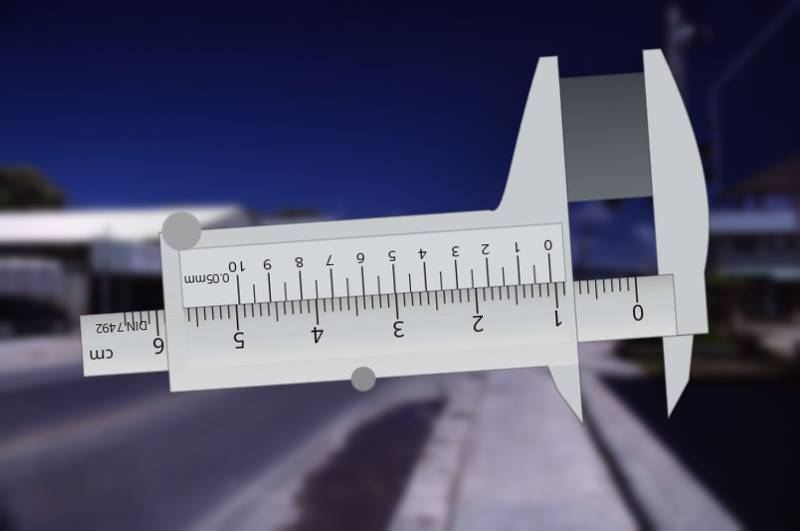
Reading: 10.6 mm
